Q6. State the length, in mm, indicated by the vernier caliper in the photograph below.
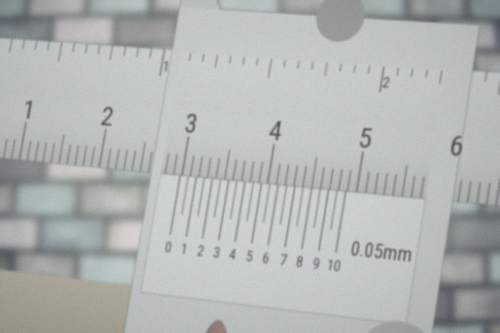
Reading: 29.8 mm
